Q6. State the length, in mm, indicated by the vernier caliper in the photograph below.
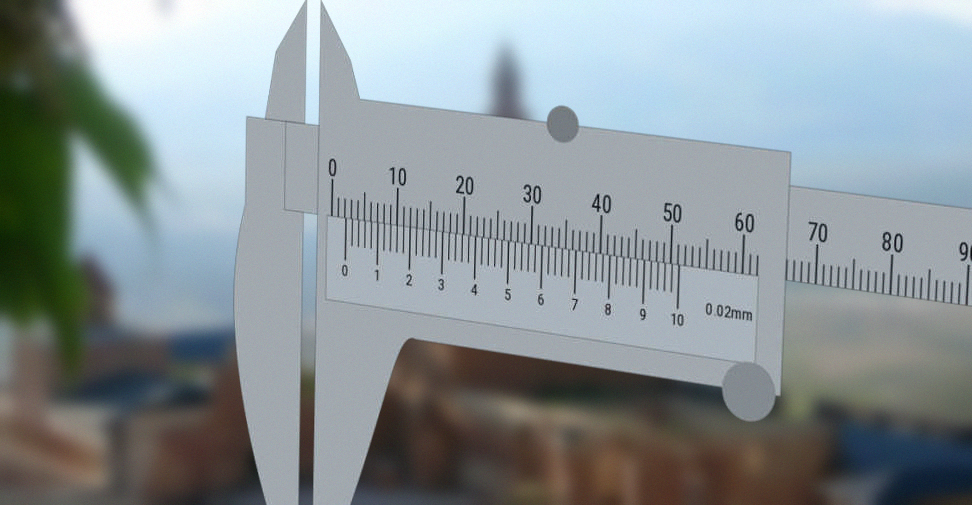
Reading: 2.2 mm
